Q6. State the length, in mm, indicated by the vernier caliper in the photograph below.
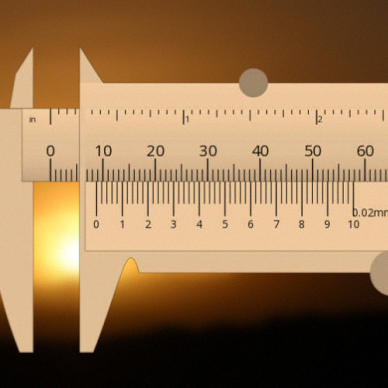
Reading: 8.8 mm
